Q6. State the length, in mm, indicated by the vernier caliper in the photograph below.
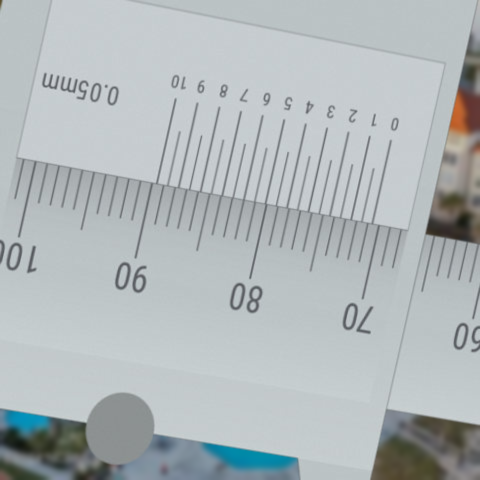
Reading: 70.6 mm
